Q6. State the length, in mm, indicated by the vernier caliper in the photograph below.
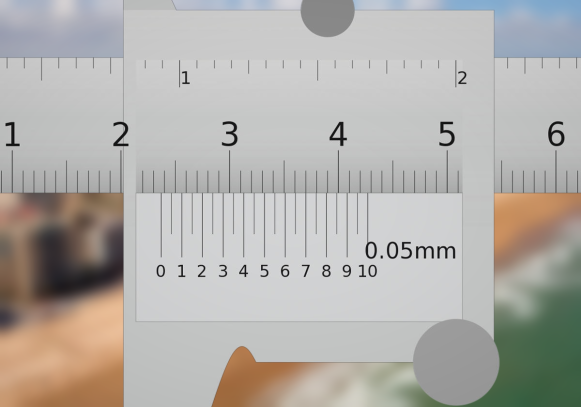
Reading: 23.7 mm
